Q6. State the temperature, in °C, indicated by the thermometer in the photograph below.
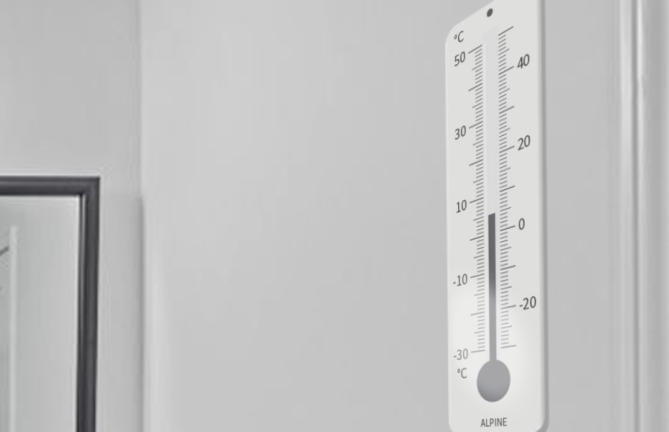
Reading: 5 °C
